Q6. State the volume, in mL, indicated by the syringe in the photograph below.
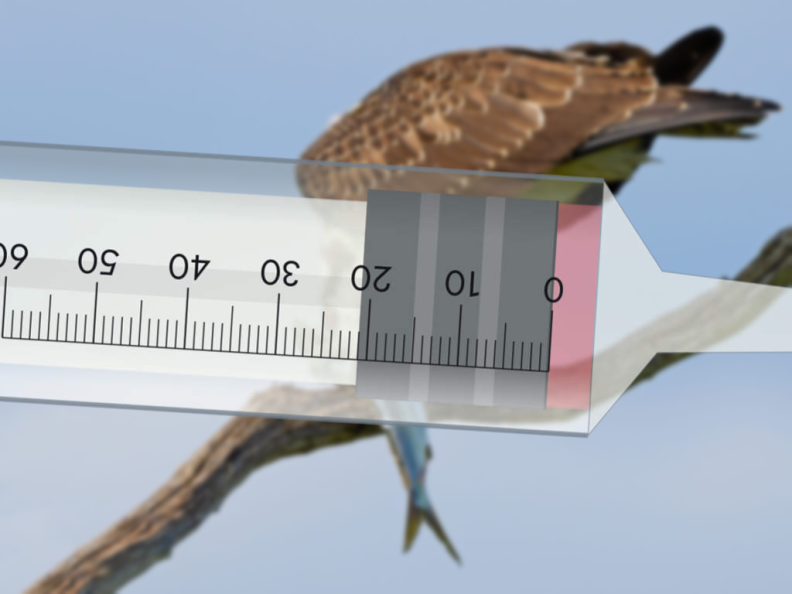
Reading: 0 mL
